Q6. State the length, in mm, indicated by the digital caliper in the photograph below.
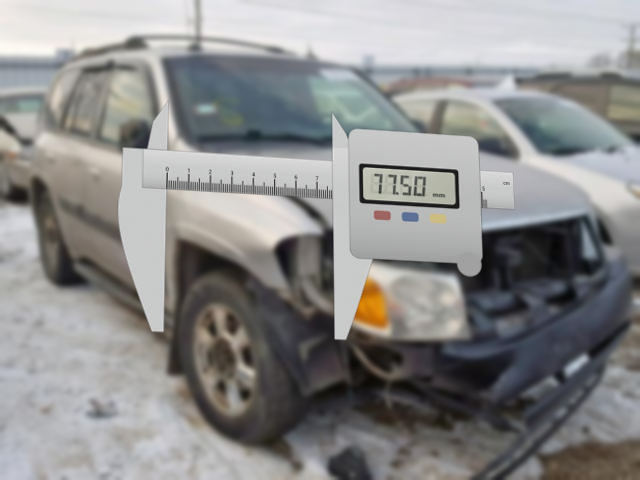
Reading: 77.50 mm
